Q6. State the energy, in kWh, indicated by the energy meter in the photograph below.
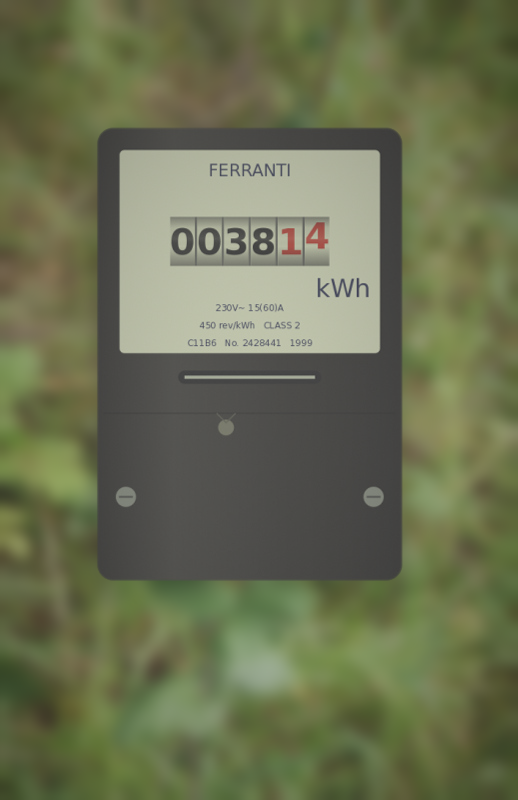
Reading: 38.14 kWh
